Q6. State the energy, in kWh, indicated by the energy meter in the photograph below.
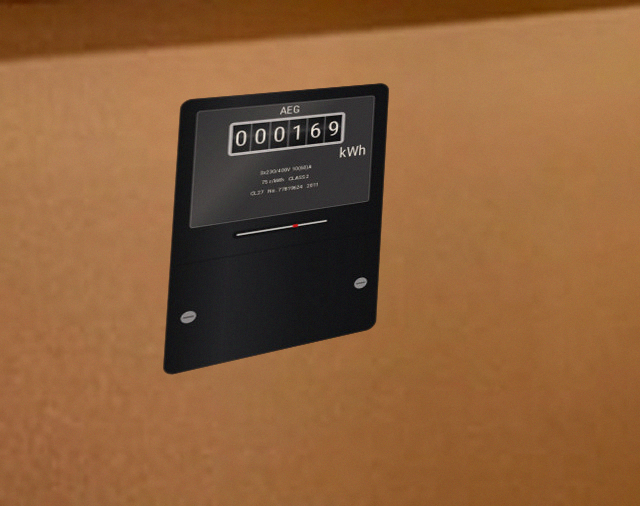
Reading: 169 kWh
